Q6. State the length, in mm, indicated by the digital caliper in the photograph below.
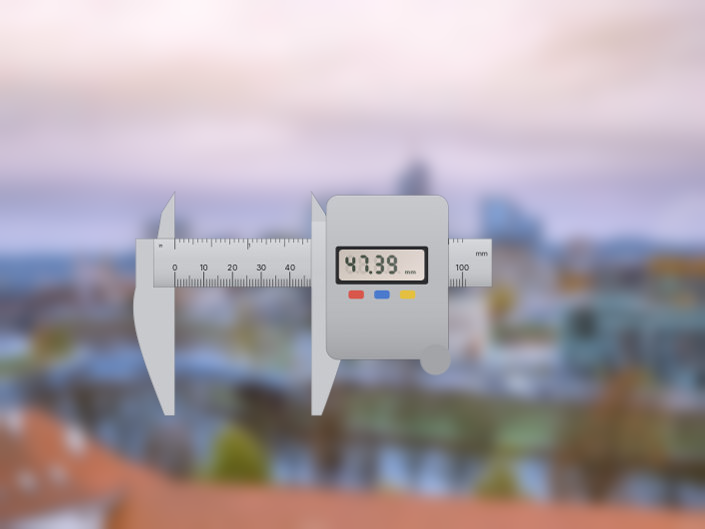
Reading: 47.39 mm
